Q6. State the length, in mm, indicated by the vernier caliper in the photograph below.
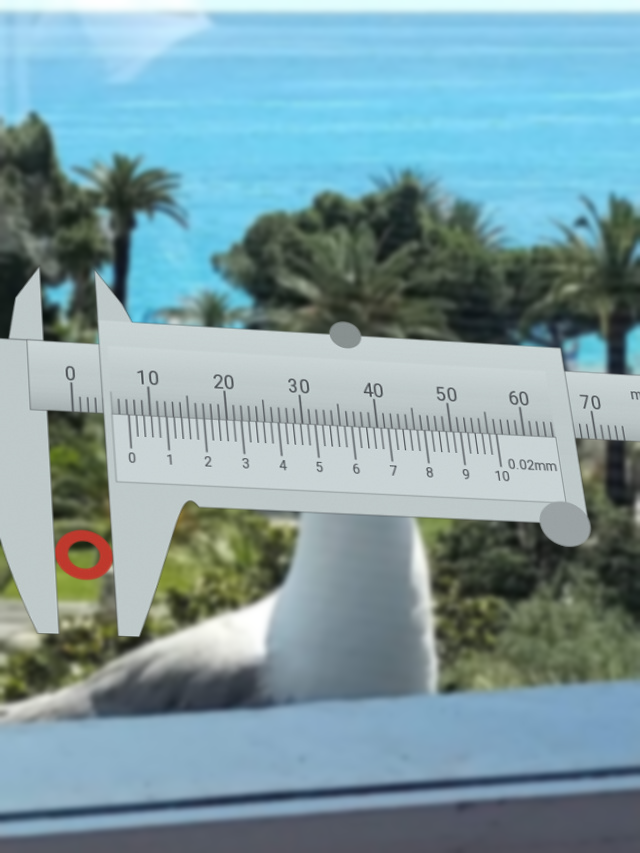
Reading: 7.2 mm
